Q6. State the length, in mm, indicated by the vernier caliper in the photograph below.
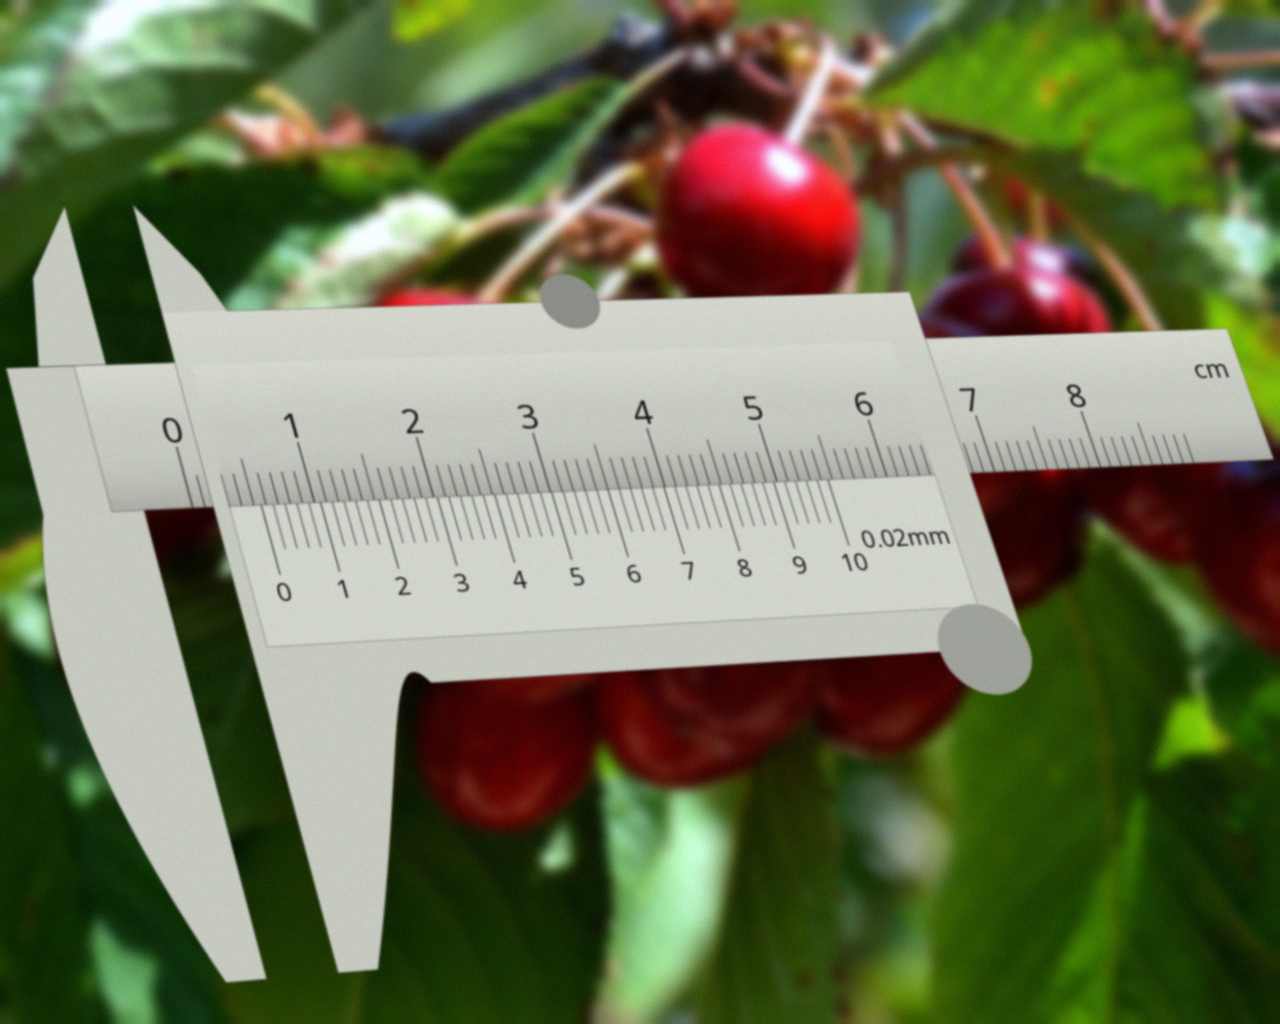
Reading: 5.6 mm
